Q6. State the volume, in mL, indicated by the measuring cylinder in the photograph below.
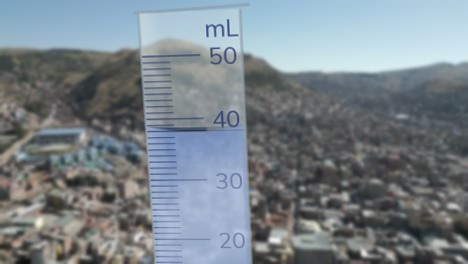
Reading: 38 mL
